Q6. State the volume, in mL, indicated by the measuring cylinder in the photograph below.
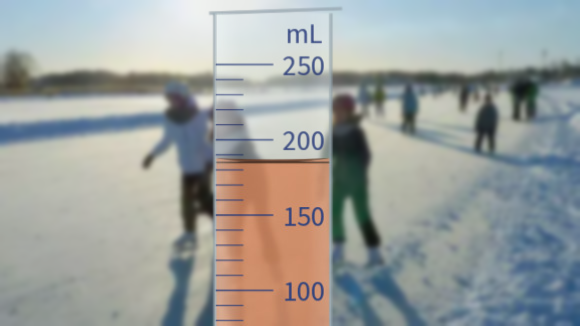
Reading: 185 mL
